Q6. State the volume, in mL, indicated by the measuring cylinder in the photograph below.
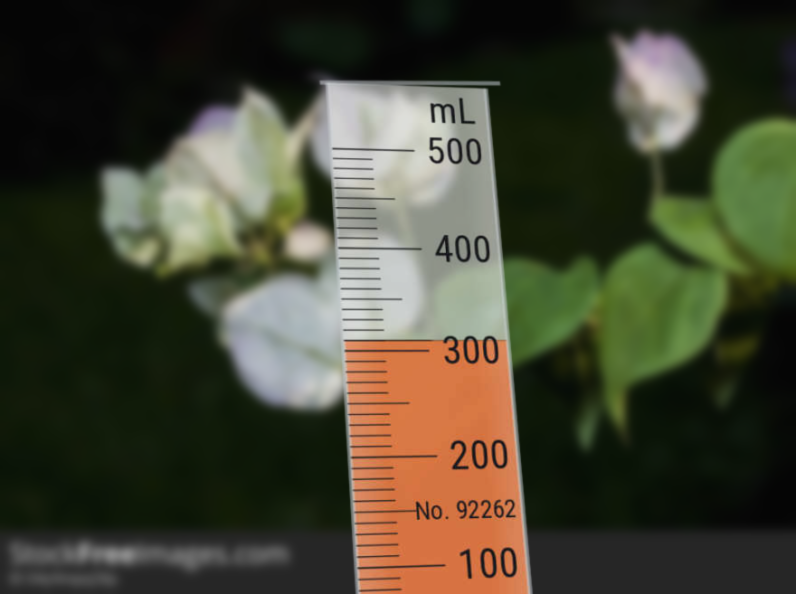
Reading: 310 mL
